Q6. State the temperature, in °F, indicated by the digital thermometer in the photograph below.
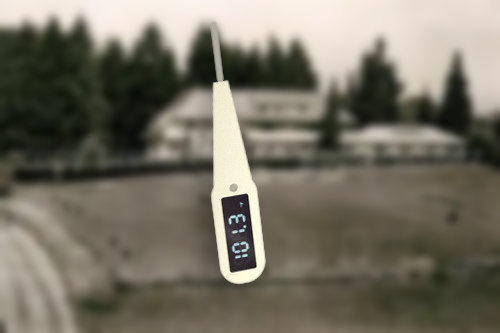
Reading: 101.3 °F
